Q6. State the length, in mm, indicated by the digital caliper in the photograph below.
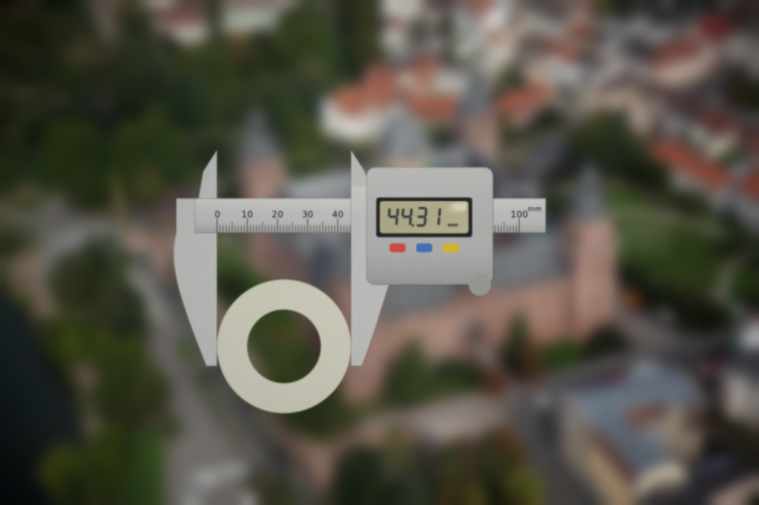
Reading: 44.31 mm
